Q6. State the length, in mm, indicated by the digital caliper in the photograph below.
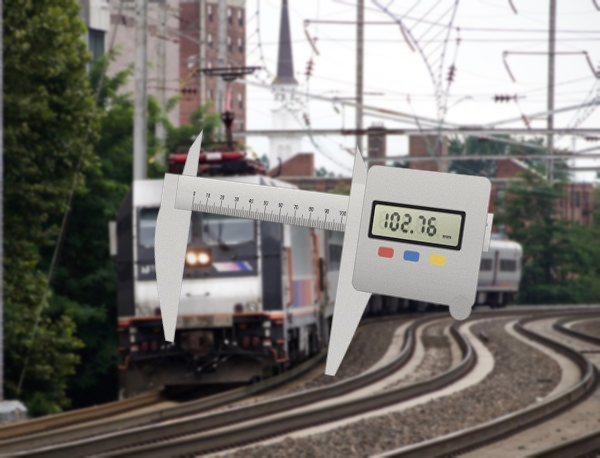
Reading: 102.76 mm
